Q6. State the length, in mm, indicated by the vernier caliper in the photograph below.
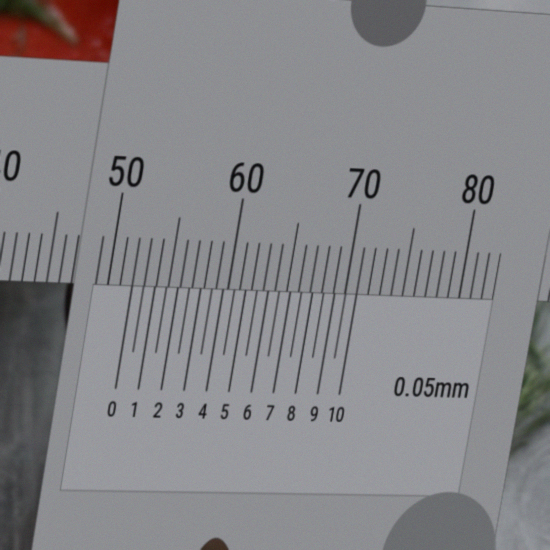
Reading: 52.0 mm
